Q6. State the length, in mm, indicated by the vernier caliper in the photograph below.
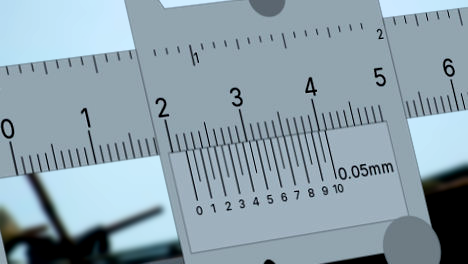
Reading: 21.8 mm
